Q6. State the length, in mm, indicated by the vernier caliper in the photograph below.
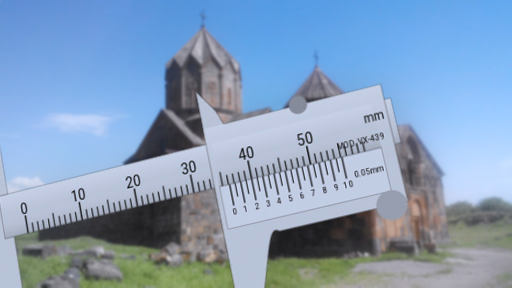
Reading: 36.2 mm
